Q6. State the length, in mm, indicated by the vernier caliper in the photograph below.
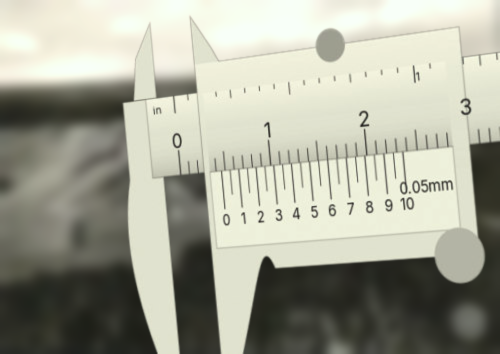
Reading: 4.6 mm
